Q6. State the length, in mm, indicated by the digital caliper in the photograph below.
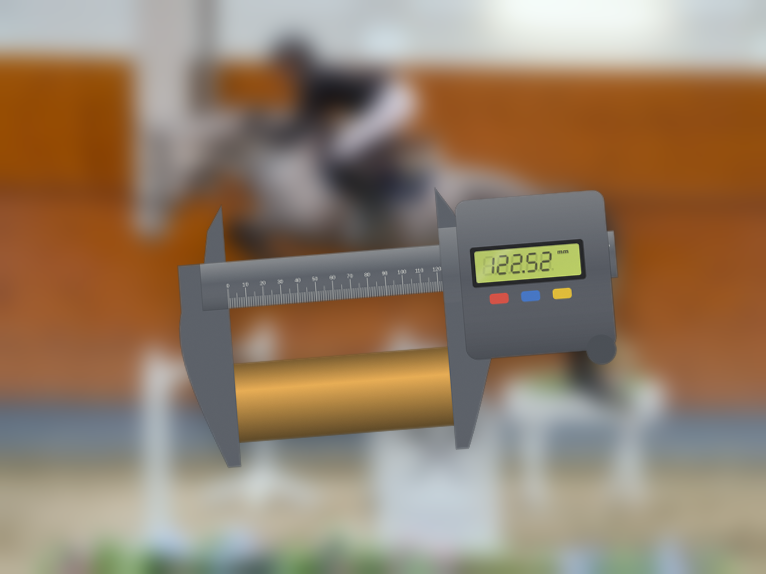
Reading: 122.52 mm
